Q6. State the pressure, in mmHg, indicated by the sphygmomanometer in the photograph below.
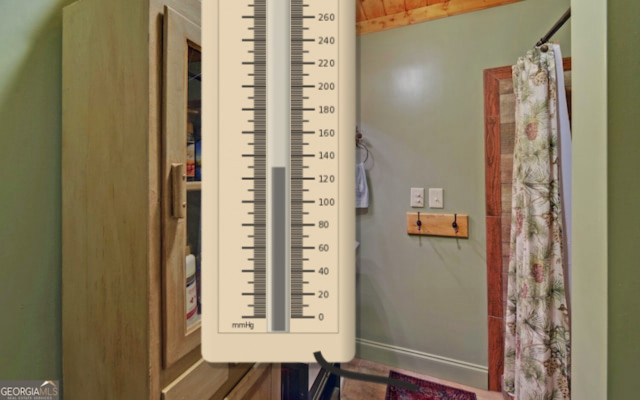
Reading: 130 mmHg
